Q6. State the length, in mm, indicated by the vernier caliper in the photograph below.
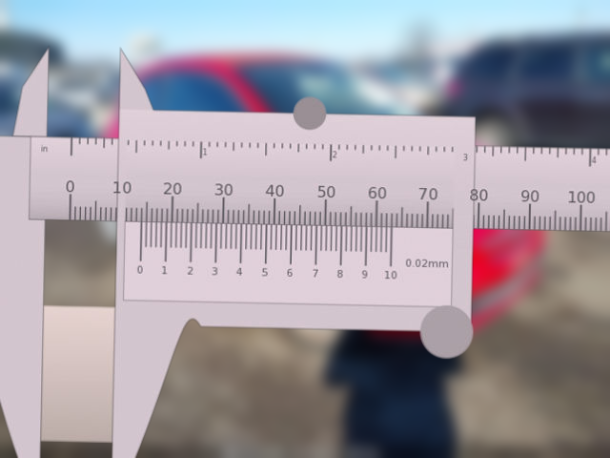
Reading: 14.0 mm
